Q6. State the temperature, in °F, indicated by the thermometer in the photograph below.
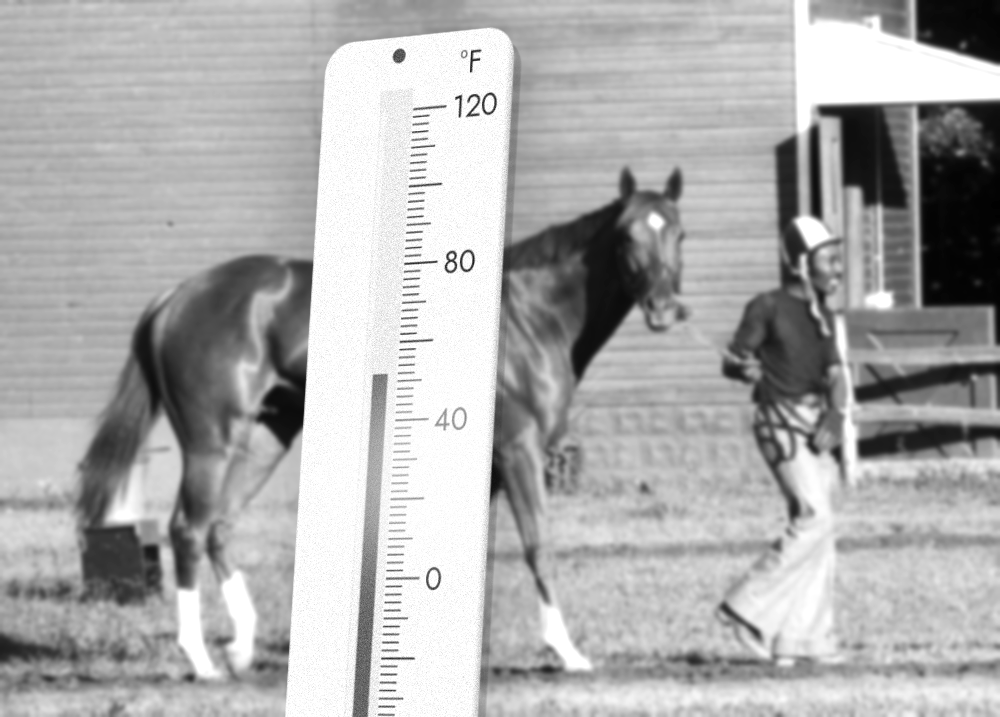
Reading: 52 °F
